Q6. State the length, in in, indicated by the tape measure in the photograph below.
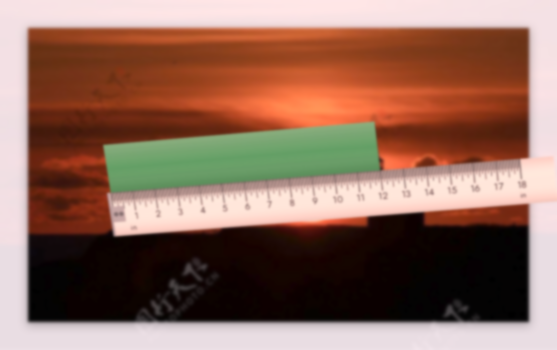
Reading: 12 in
